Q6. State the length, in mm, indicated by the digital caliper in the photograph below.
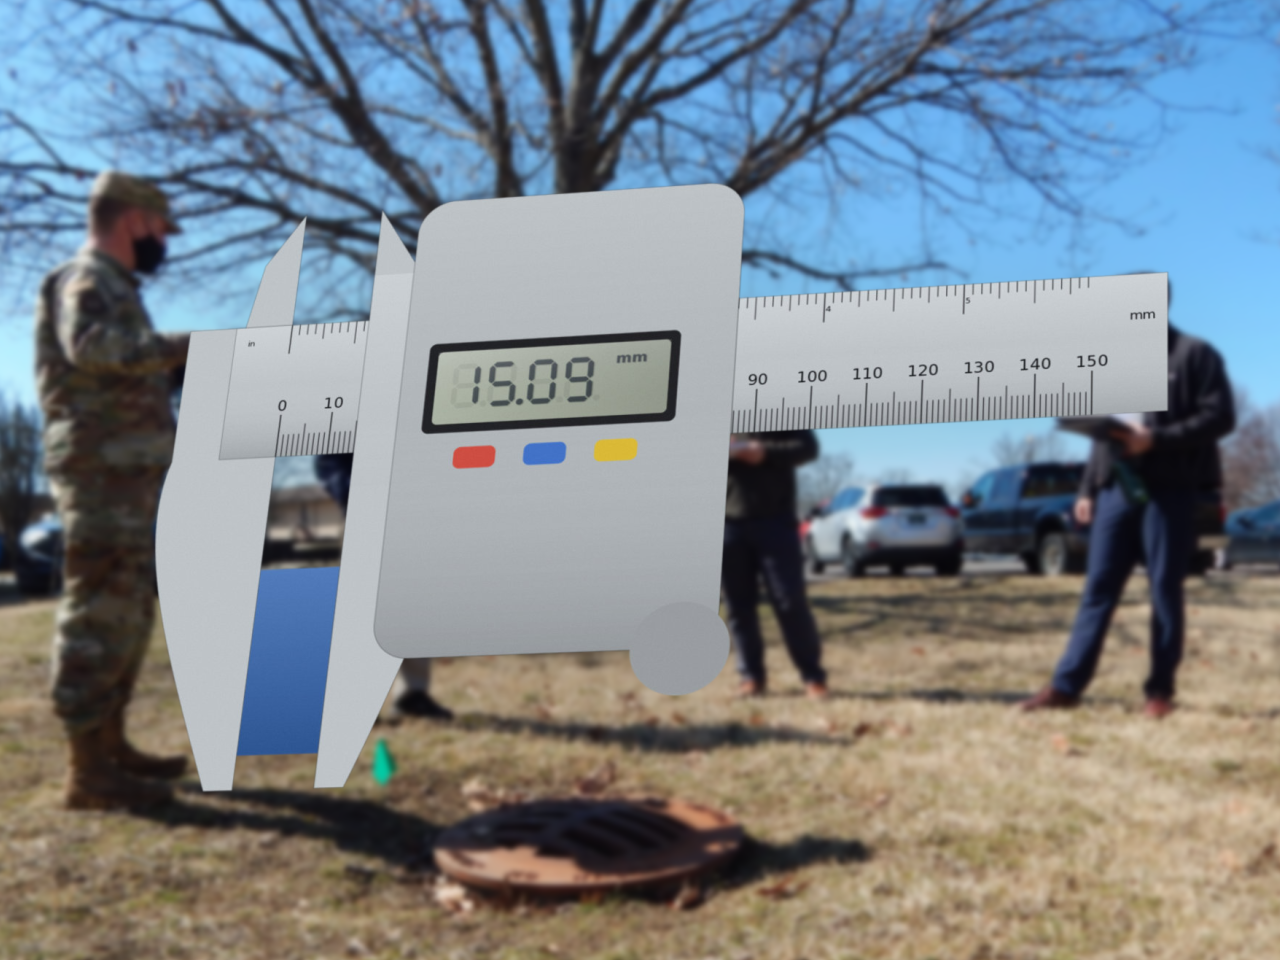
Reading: 15.09 mm
